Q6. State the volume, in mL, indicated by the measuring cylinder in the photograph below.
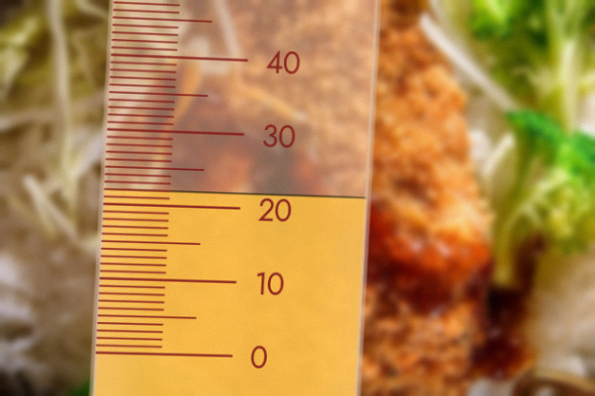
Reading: 22 mL
